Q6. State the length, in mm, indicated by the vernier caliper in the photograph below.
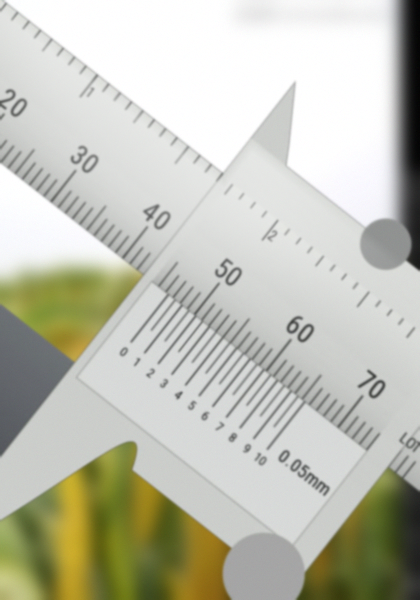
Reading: 46.4 mm
